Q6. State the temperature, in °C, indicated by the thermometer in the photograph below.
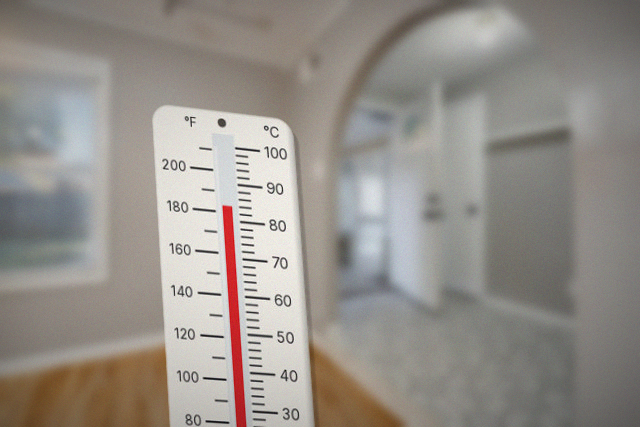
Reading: 84 °C
